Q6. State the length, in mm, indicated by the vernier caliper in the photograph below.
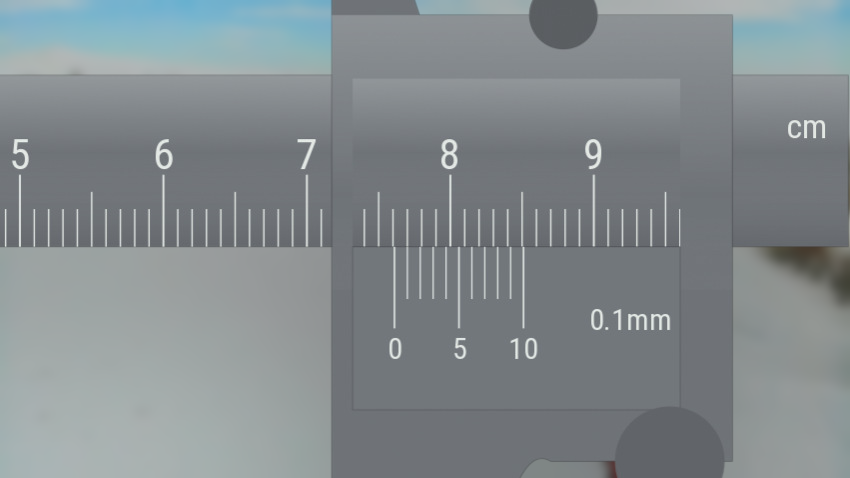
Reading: 76.1 mm
